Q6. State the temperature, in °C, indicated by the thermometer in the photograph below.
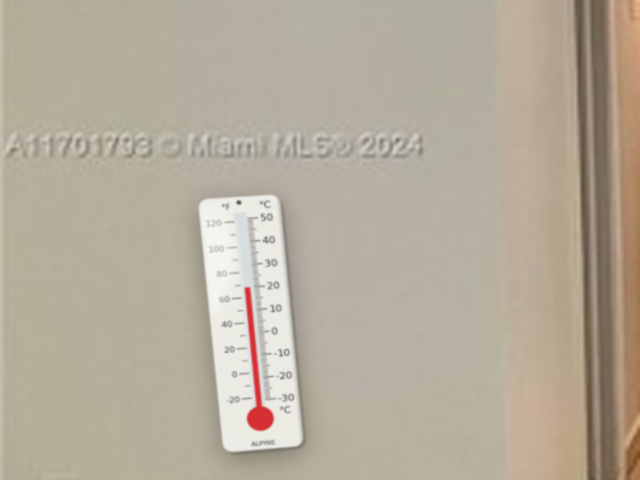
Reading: 20 °C
